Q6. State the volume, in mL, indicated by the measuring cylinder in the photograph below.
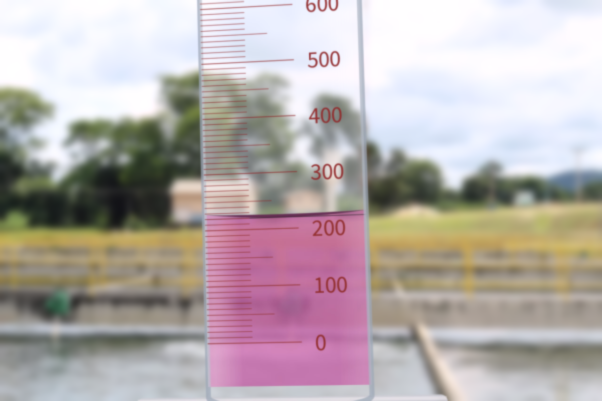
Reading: 220 mL
